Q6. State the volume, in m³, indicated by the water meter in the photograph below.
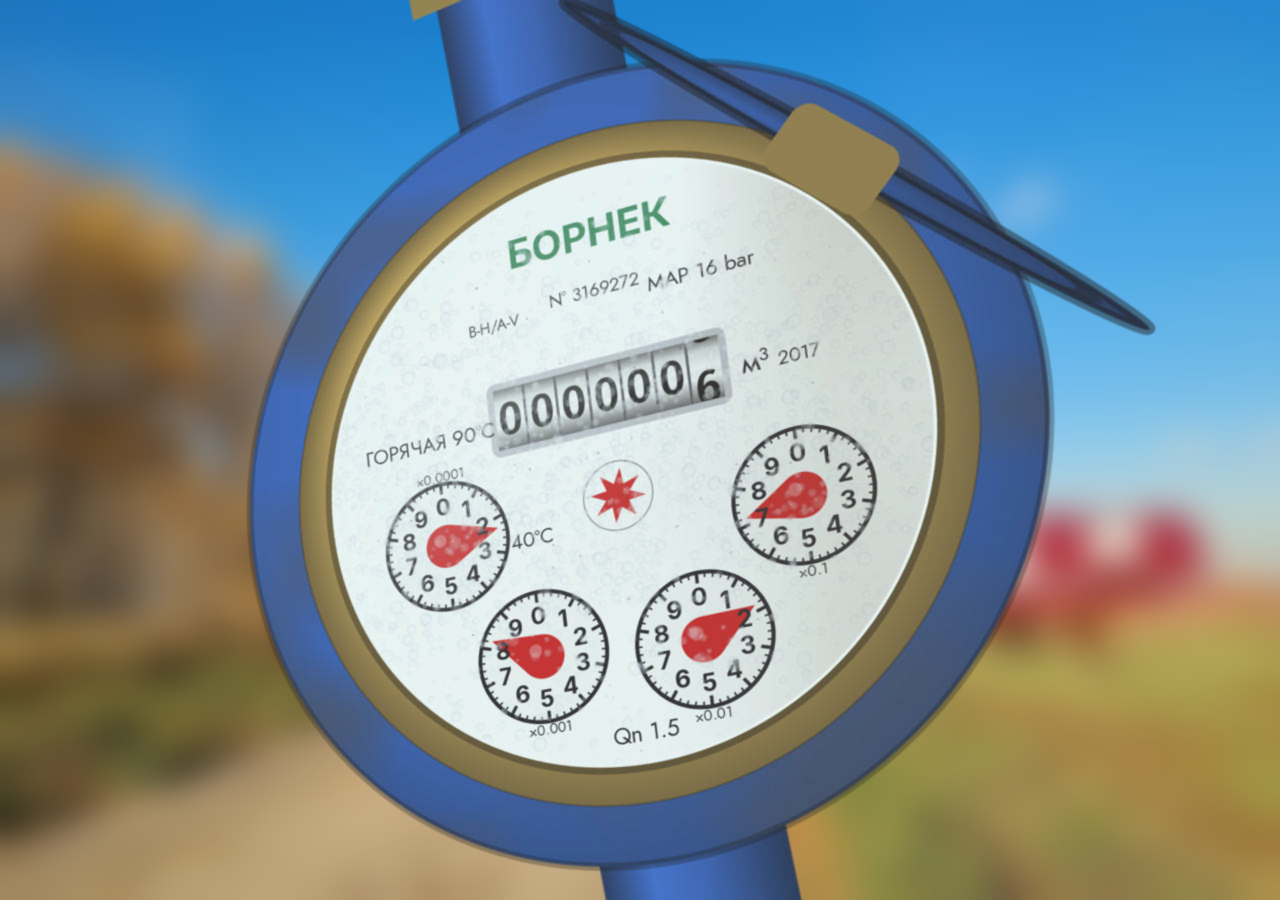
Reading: 5.7182 m³
